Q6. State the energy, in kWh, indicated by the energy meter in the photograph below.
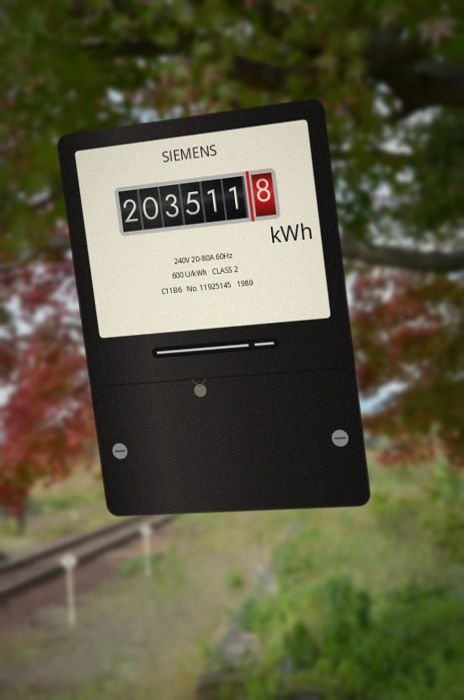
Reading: 203511.8 kWh
